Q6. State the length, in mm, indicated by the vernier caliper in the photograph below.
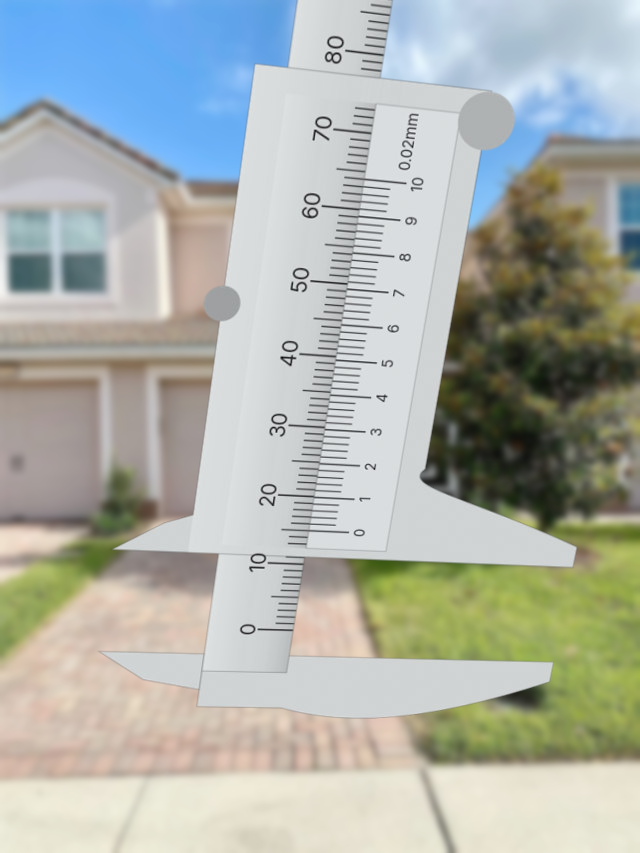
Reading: 15.0 mm
